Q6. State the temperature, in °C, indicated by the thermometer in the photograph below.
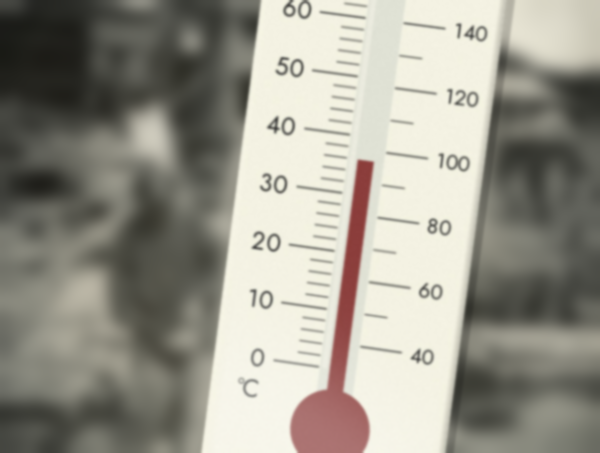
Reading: 36 °C
